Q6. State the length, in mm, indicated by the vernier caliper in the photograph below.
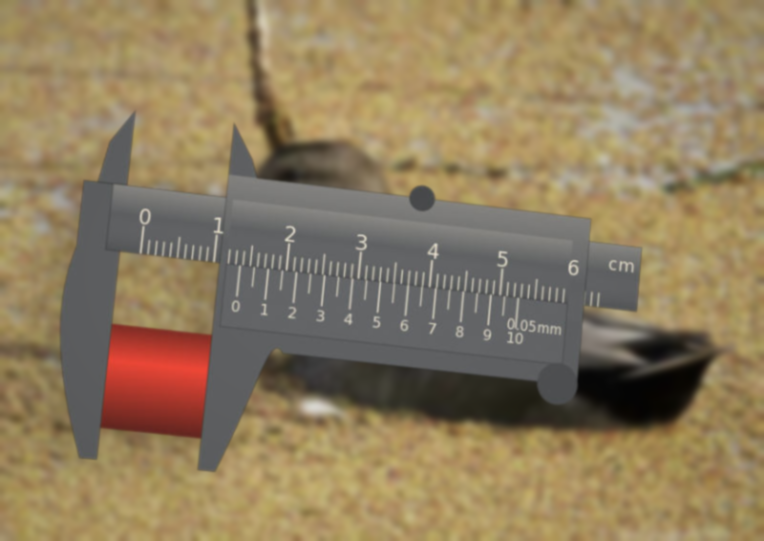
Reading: 13.6 mm
